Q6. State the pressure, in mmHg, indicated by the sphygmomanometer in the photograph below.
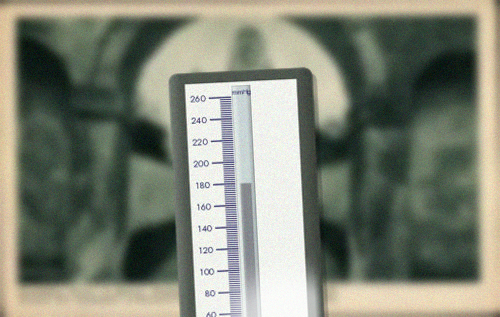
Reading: 180 mmHg
